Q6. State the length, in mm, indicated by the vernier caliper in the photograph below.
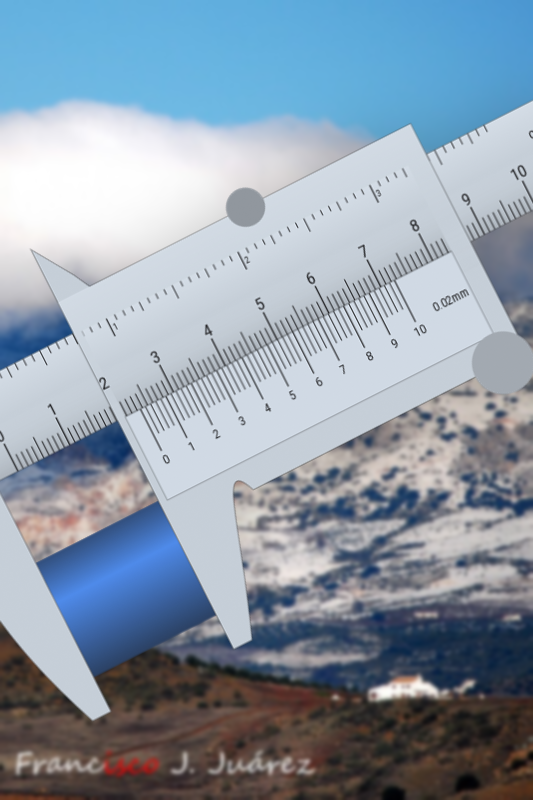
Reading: 23.6 mm
